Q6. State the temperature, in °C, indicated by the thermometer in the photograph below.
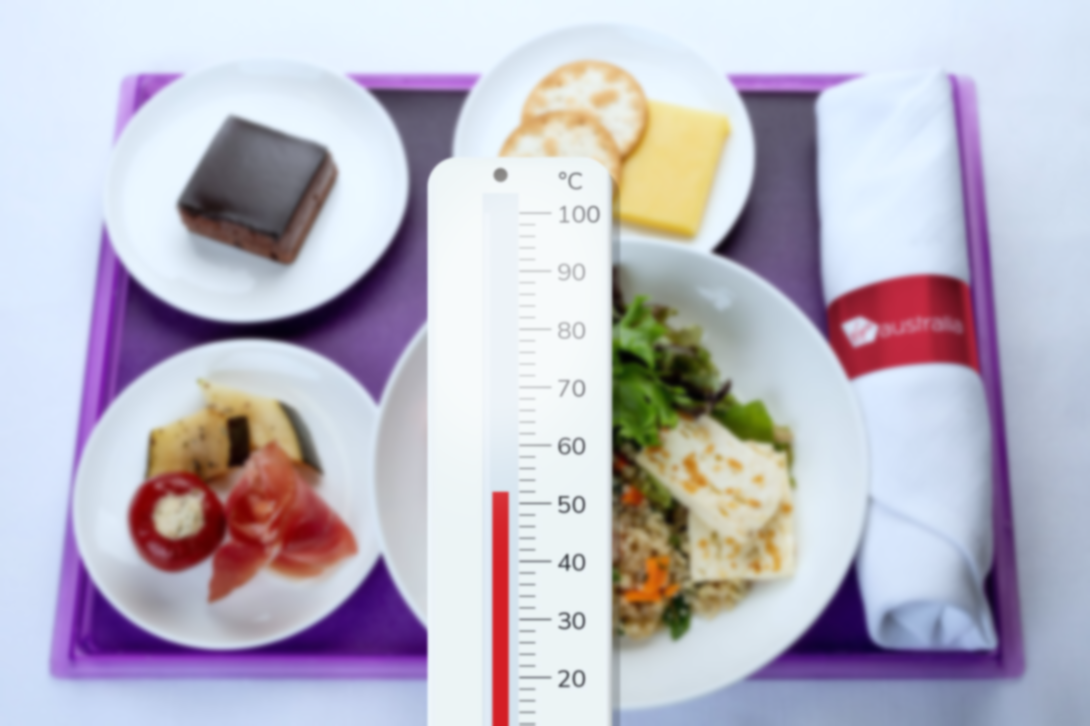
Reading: 52 °C
